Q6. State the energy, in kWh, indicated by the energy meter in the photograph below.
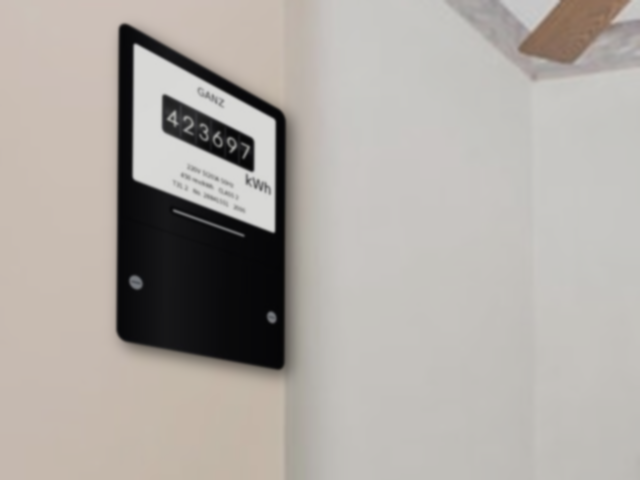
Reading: 423697 kWh
